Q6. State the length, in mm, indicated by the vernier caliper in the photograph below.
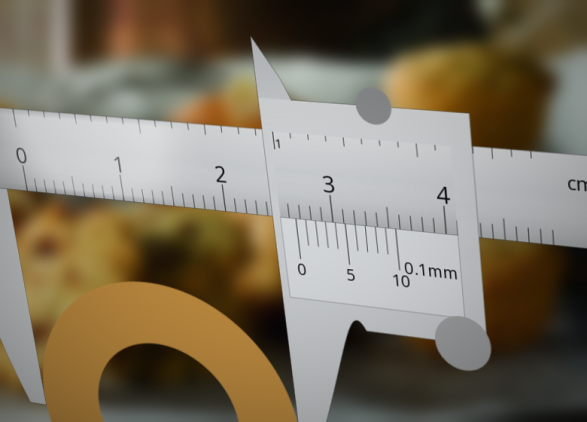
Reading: 26.6 mm
